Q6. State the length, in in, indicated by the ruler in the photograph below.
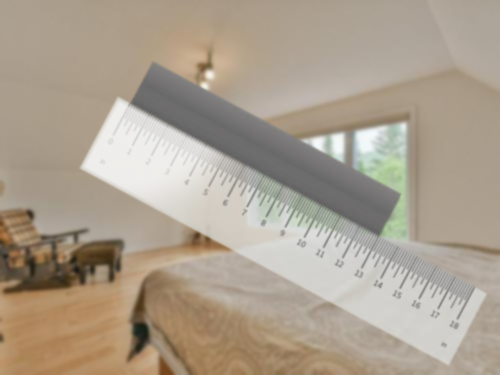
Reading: 13 in
